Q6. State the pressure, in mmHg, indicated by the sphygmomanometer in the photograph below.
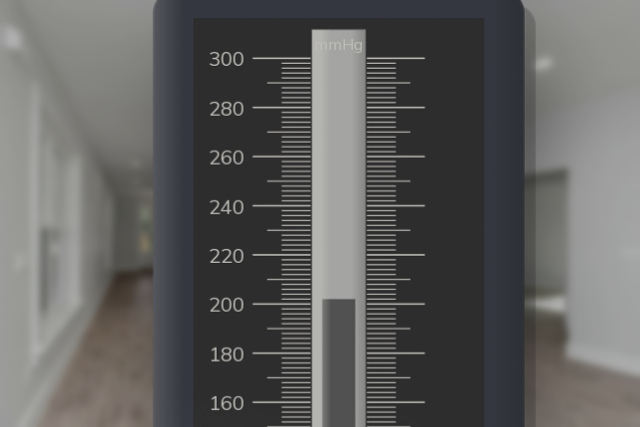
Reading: 202 mmHg
